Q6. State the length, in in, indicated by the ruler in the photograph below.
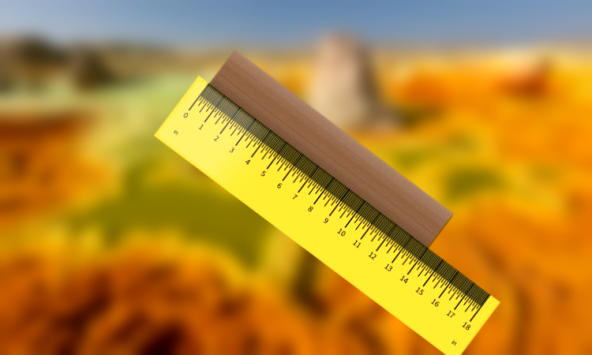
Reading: 14 in
